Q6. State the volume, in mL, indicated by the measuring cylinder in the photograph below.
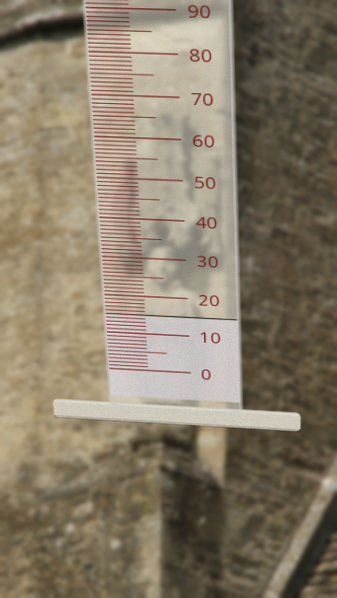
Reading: 15 mL
